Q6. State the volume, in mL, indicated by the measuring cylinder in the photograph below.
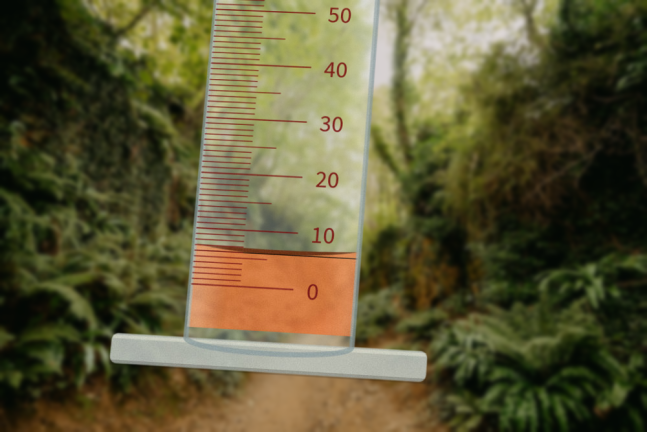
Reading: 6 mL
